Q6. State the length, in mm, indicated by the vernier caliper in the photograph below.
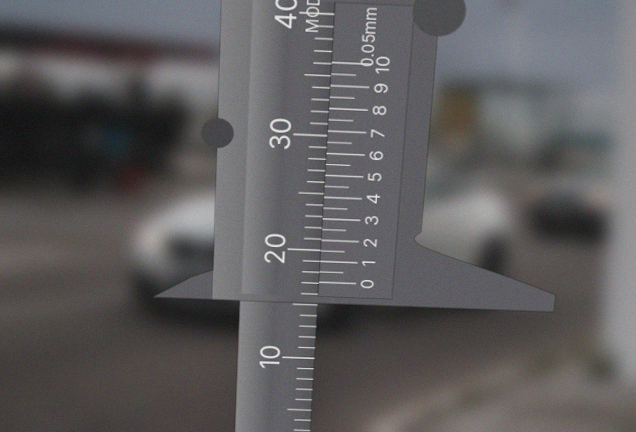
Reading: 17.1 mm
